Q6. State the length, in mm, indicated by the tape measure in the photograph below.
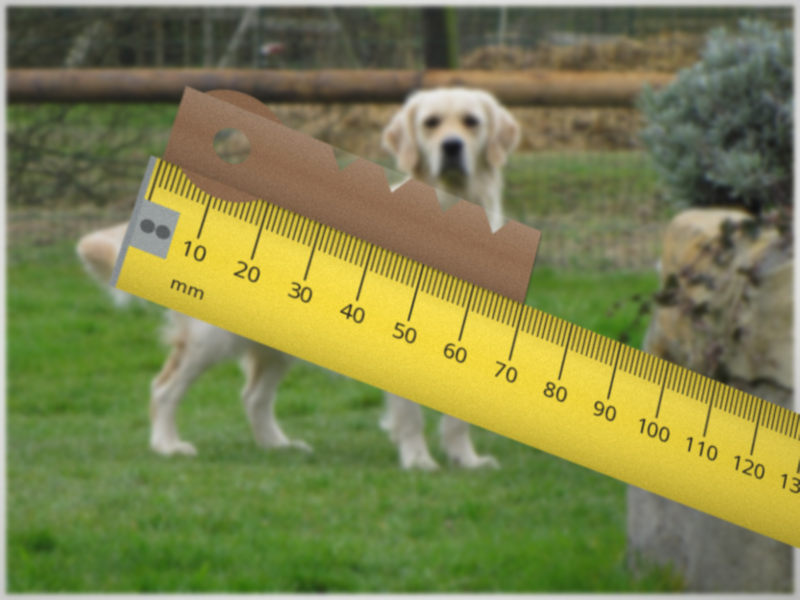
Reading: 70 mm
